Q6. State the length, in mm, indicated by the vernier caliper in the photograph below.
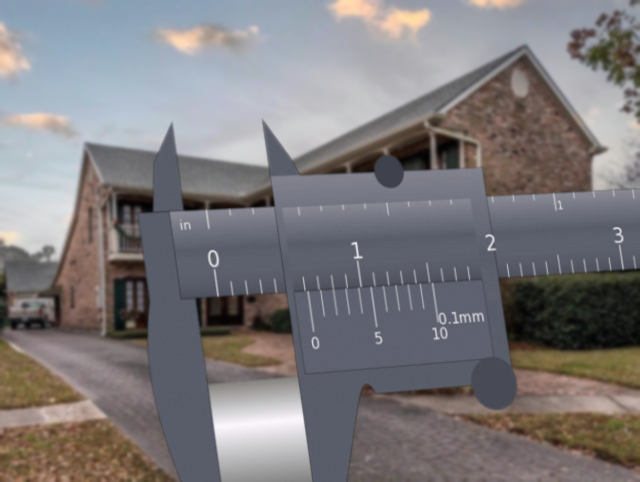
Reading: 6.2 mm
